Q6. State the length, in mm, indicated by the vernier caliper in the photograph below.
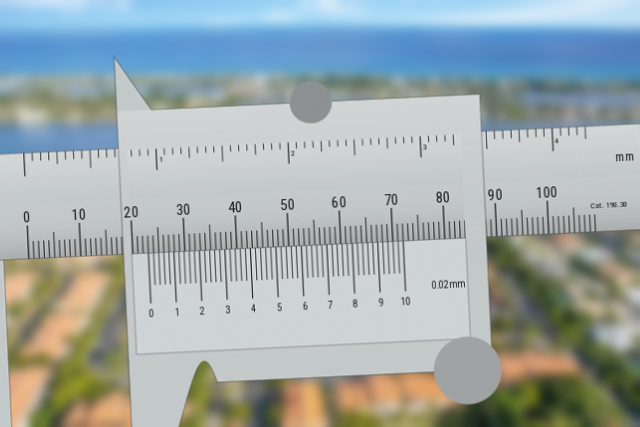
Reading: 23.0 mm
